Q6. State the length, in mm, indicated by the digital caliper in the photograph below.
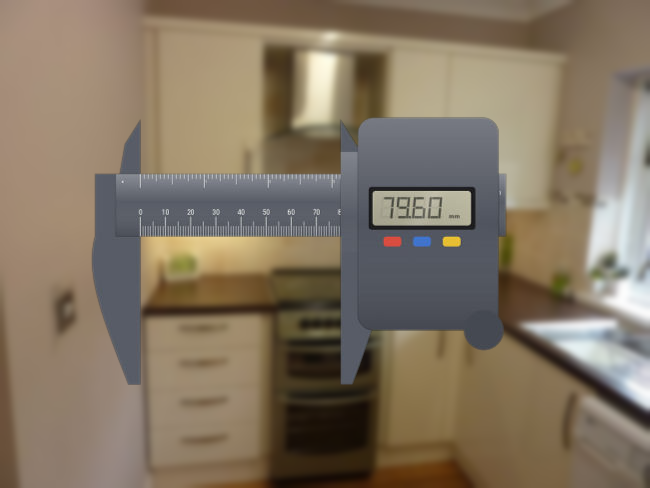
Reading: 79.60 mm
